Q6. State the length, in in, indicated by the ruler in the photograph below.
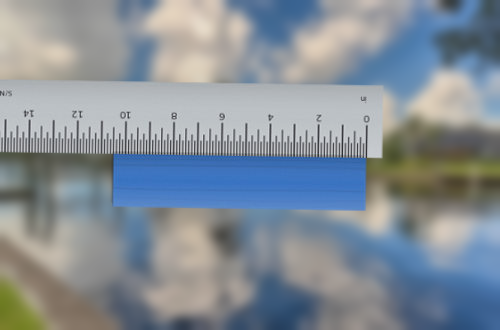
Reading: 10.5 in
